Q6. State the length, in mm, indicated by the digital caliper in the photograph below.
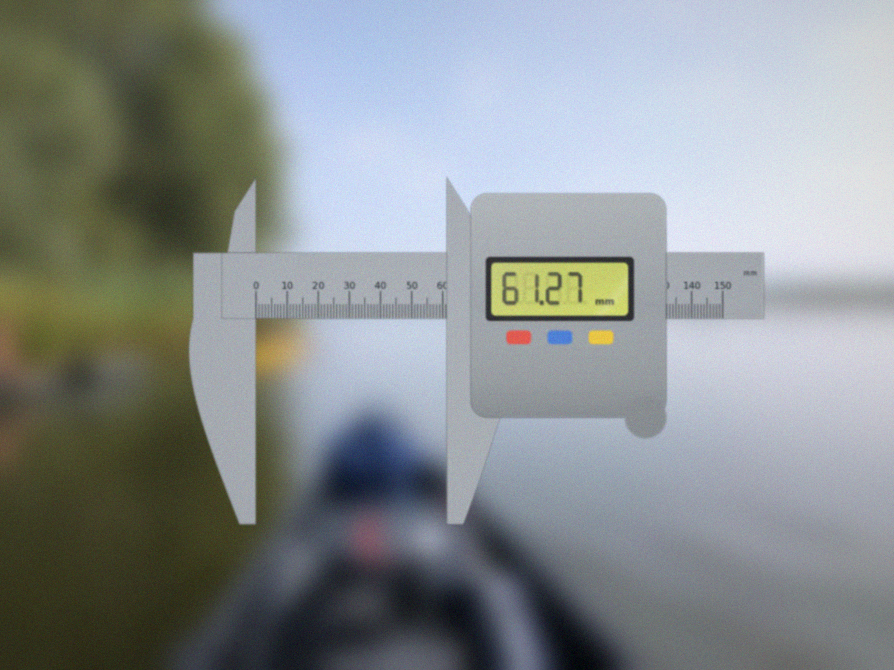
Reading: 61.27 mm
